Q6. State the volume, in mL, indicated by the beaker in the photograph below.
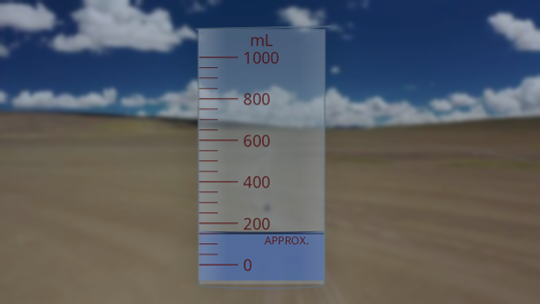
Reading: 150 mL
